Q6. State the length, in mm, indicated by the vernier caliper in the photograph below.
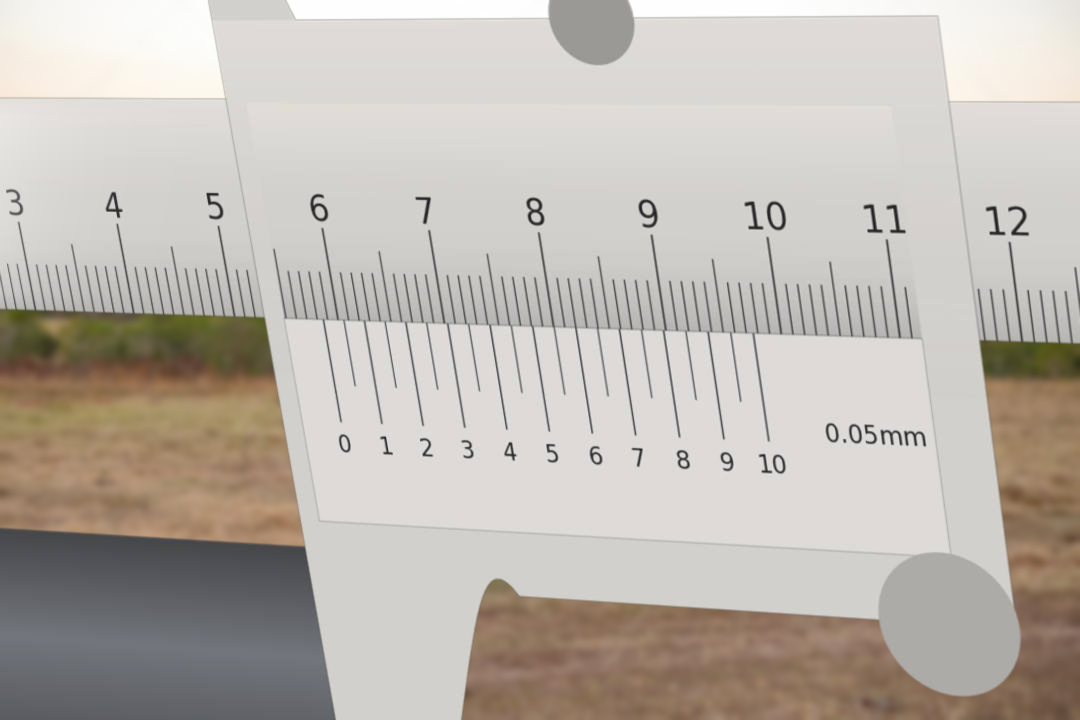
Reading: 58.6 mm
